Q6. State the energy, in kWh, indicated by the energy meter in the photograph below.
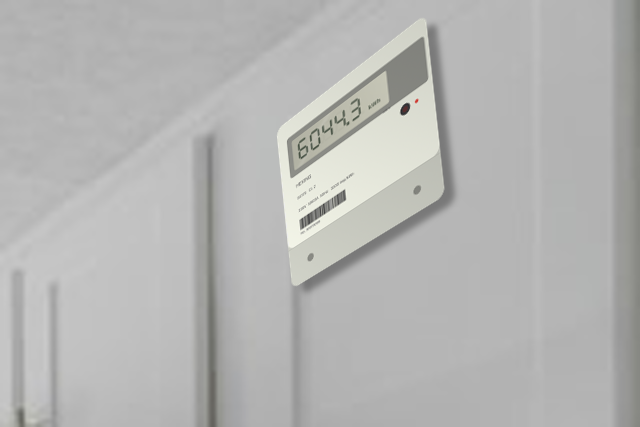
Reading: 6044.3 kWh
